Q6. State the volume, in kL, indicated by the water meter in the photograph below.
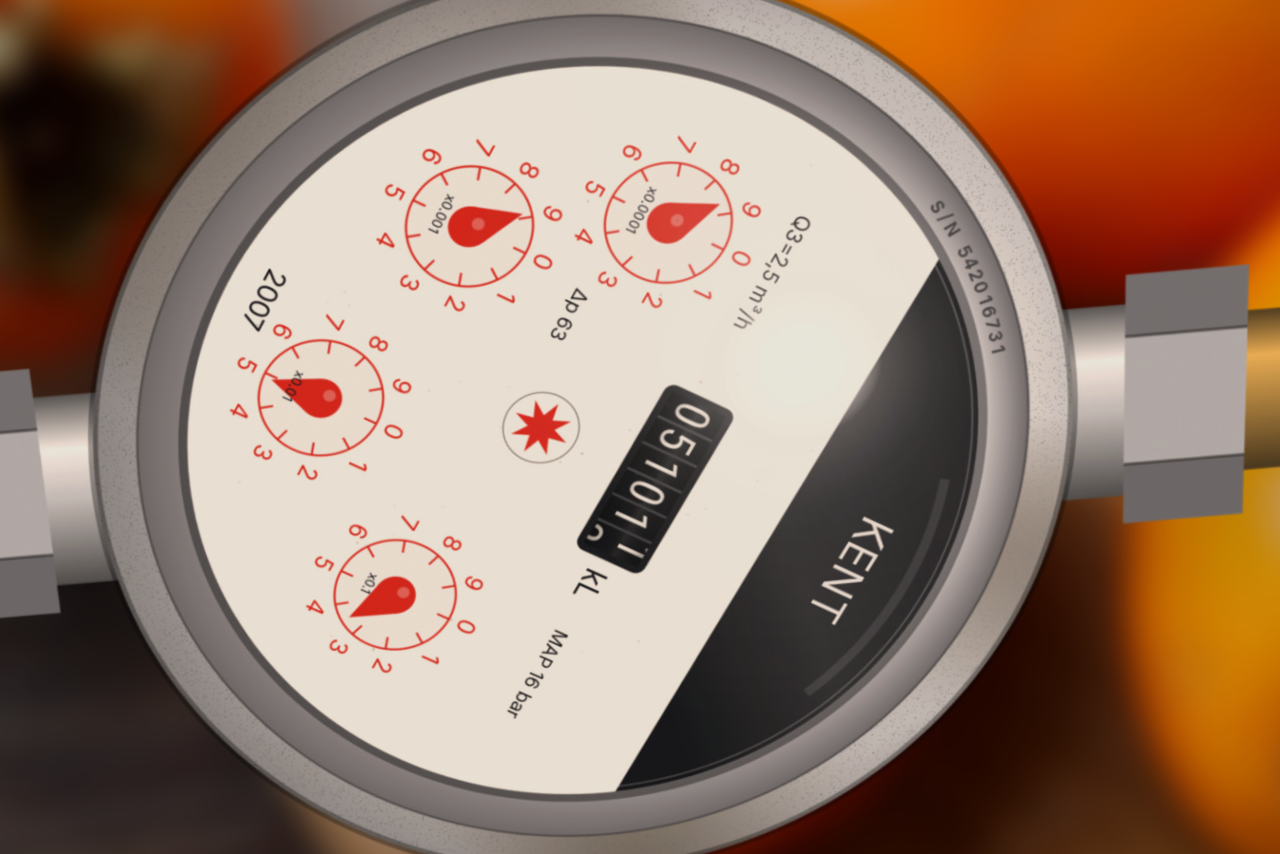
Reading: 51011.3488 kL
